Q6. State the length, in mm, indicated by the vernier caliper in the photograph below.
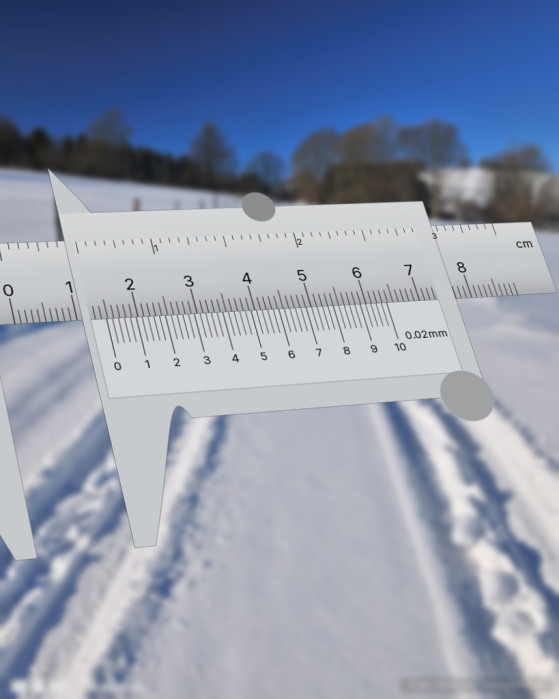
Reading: 14.8 mm
